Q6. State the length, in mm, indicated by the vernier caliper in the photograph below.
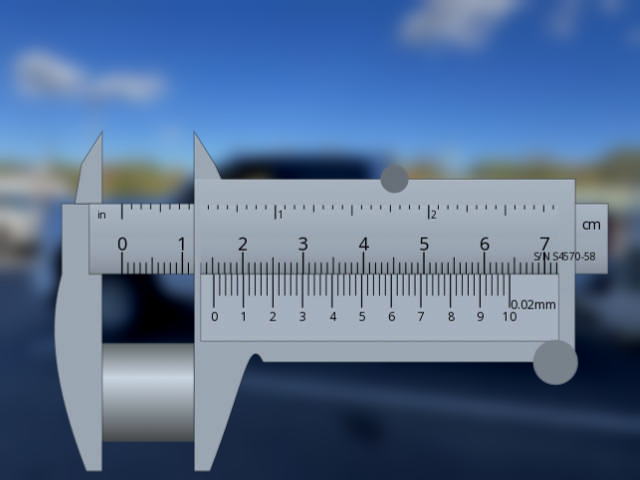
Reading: 15.2 mm
